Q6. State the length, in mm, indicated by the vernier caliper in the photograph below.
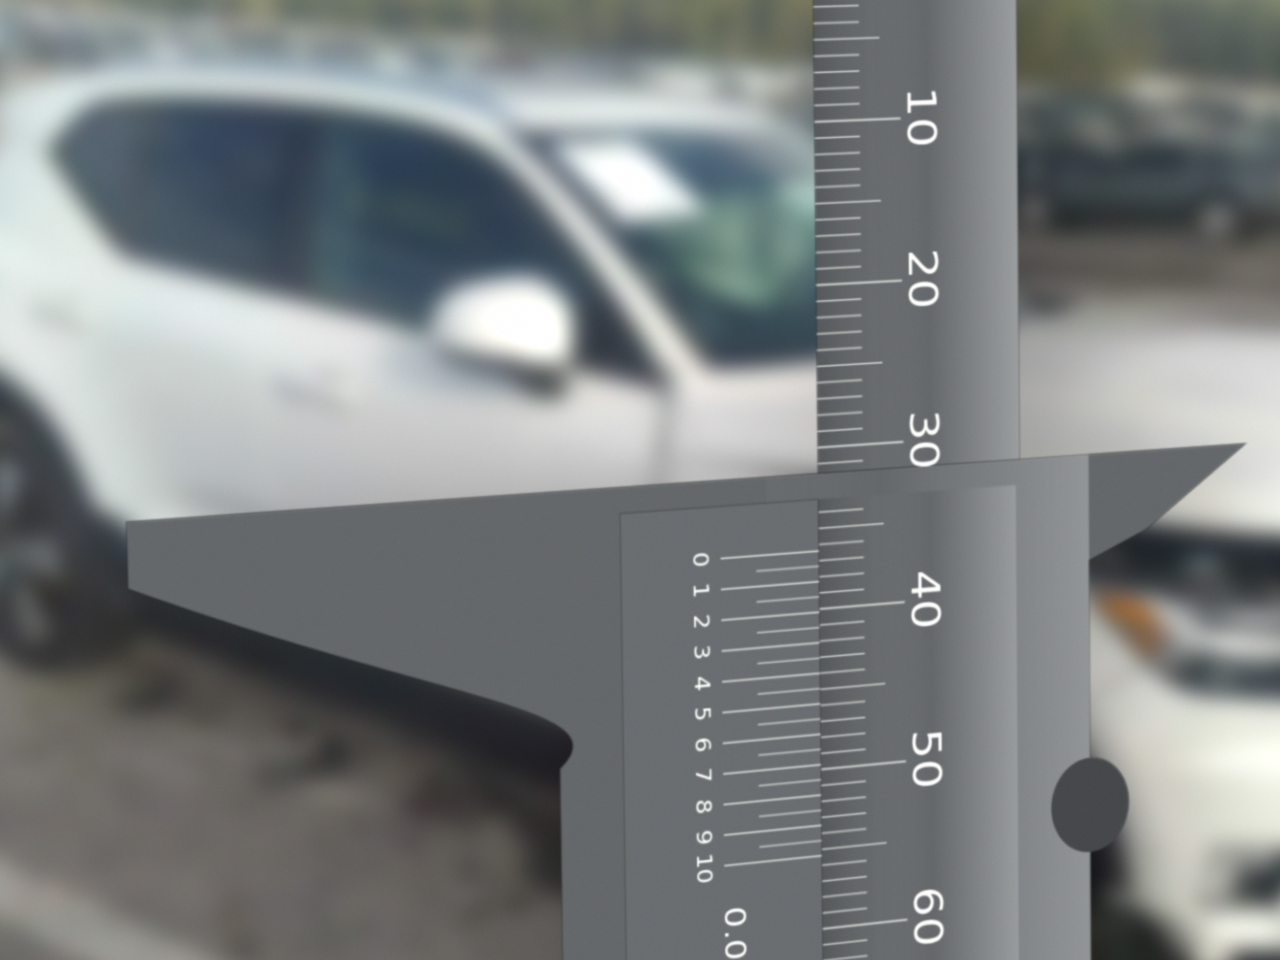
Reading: 36.4 mm
